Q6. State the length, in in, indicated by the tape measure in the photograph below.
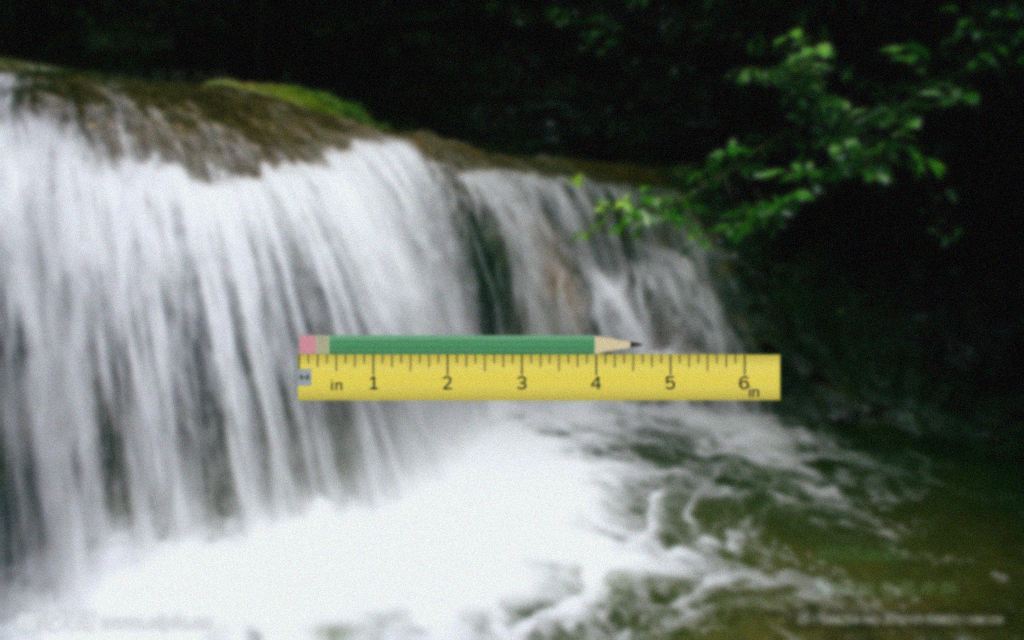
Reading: 4.625 in
